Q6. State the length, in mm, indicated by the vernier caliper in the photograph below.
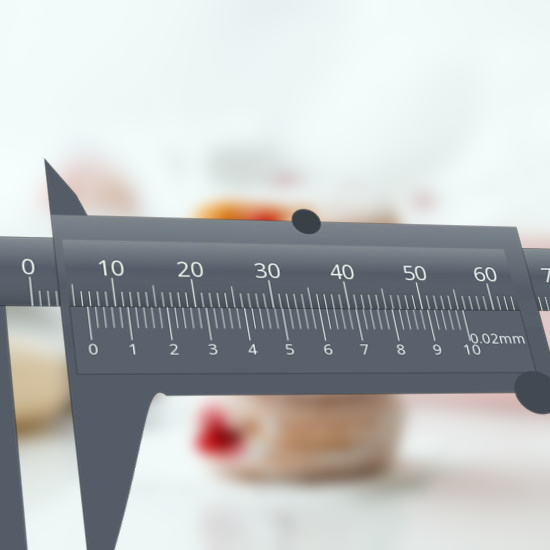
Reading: 6.6 mm
